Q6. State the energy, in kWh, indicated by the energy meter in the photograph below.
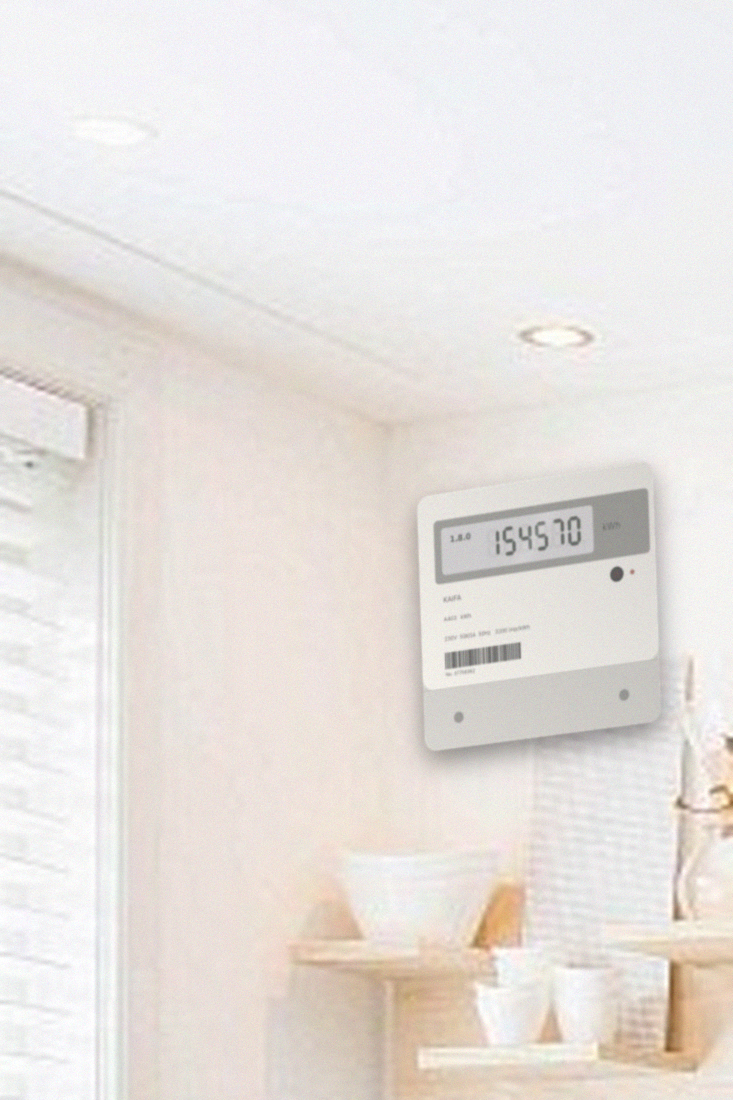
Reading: 154570 kWh
